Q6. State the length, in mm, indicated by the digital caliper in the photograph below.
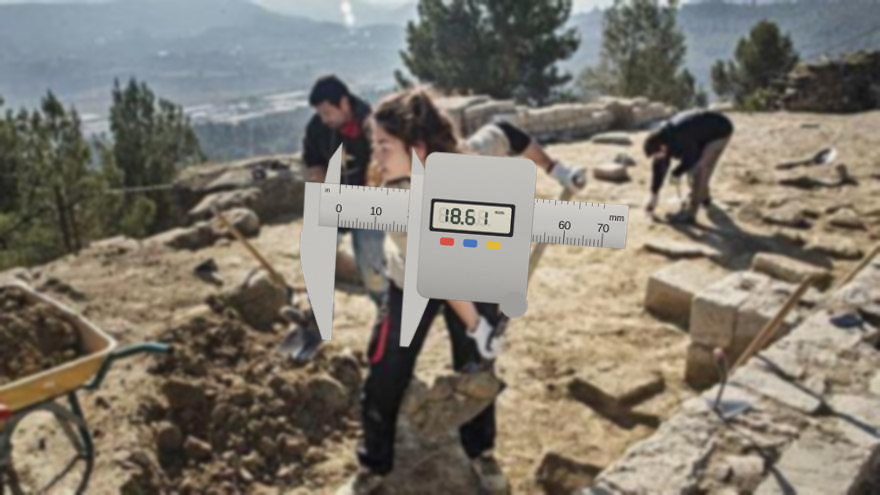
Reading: 18.61 mm
